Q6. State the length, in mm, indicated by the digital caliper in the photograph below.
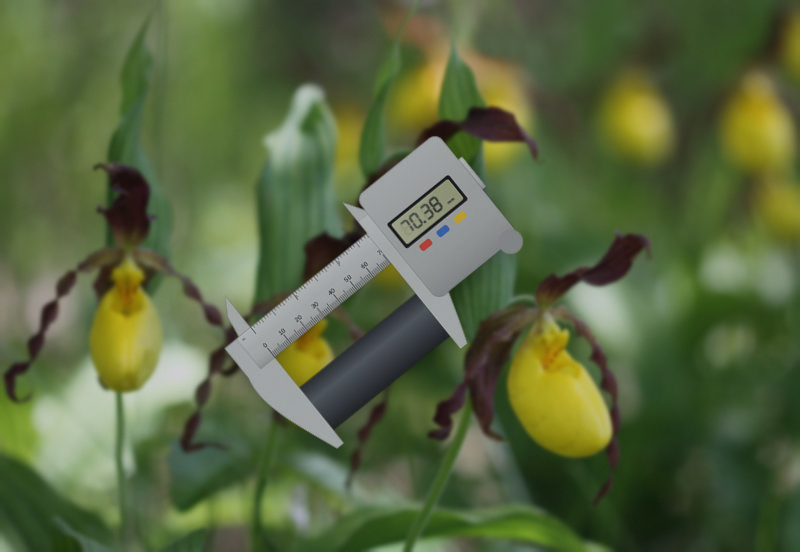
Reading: 70.38 mm
